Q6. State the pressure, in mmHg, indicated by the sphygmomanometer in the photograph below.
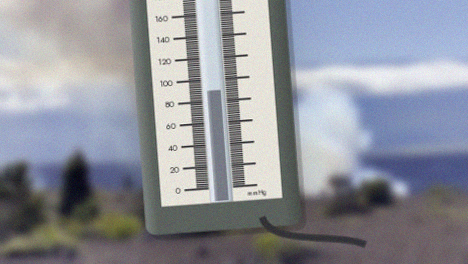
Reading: 90 mmHg
